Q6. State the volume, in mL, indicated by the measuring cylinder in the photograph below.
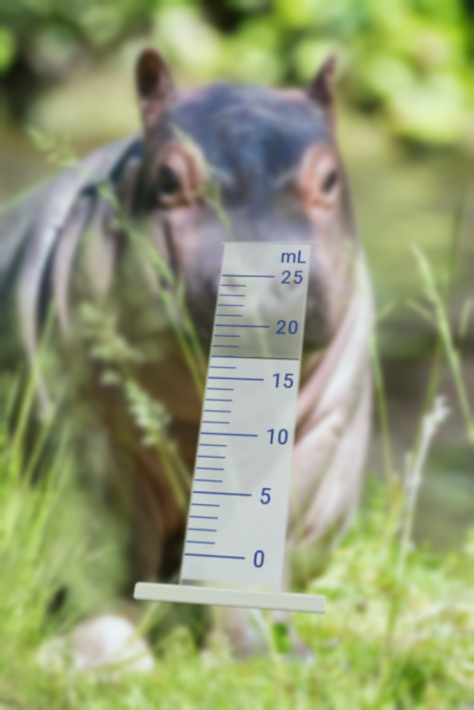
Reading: 17 mL
